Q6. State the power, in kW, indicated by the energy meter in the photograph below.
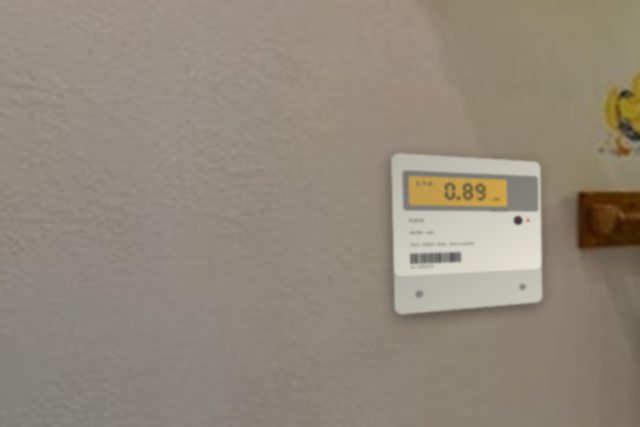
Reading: 0.89 kW
